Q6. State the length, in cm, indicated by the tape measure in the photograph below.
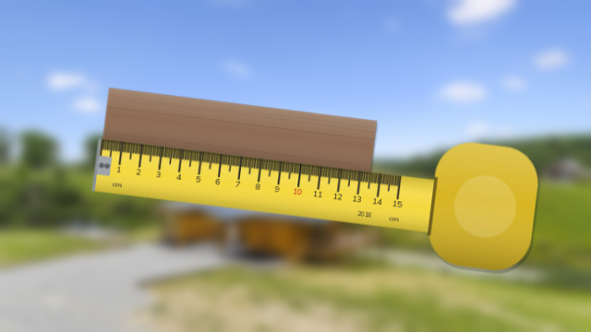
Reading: 13.5 cm
